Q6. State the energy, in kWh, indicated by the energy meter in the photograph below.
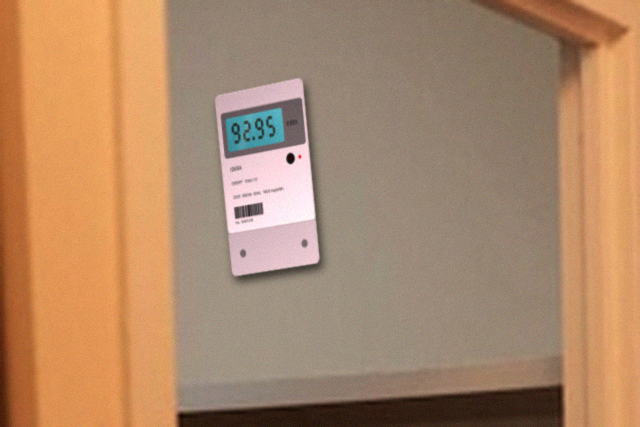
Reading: 92.95 kWh
